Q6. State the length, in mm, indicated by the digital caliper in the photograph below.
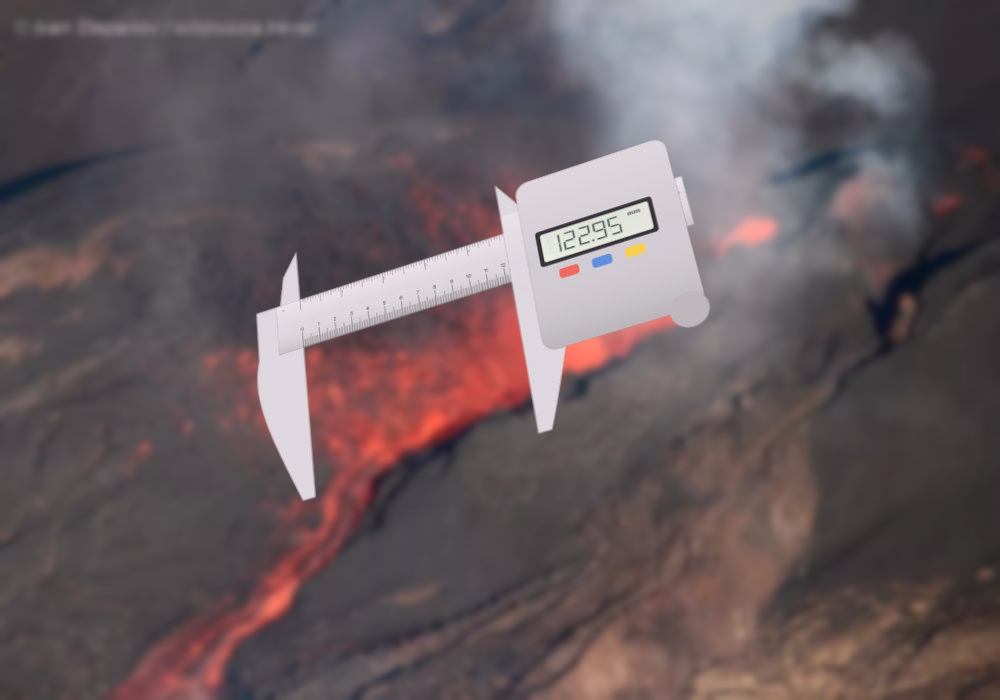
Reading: 122.95 mm
